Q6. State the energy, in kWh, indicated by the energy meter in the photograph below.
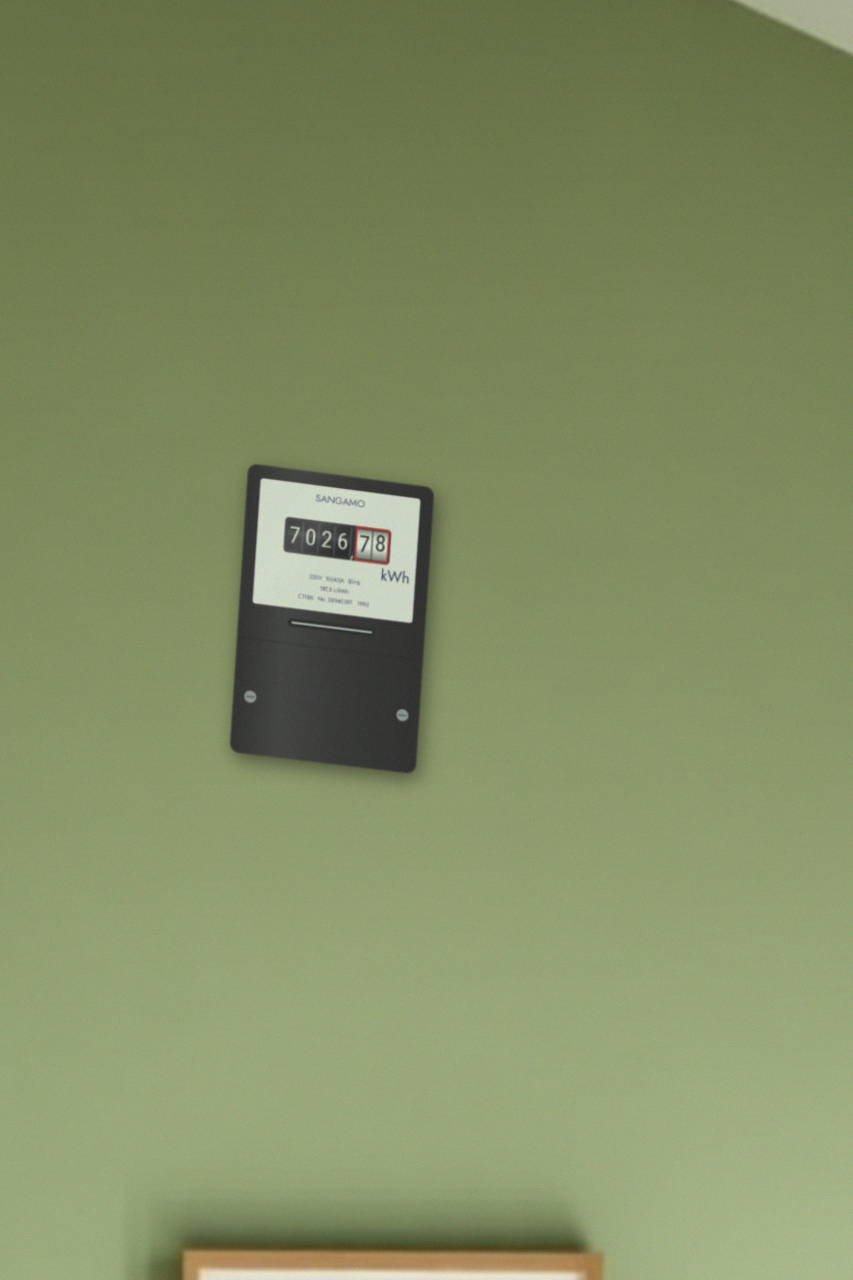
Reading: 7026.78 kWh
